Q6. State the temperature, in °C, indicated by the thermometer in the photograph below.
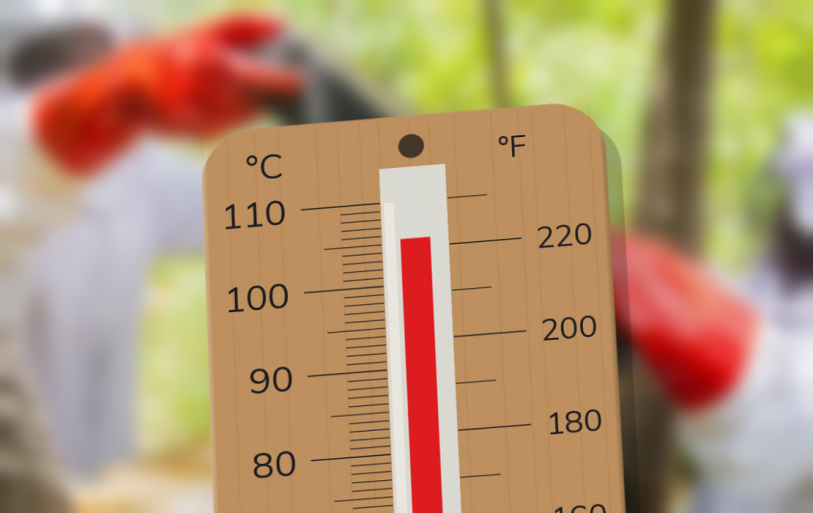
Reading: 105.5 °C
